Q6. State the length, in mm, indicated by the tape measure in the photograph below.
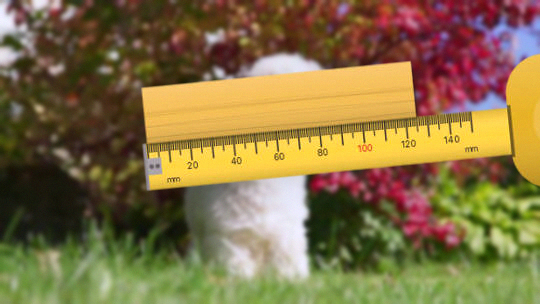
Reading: 125 mm
